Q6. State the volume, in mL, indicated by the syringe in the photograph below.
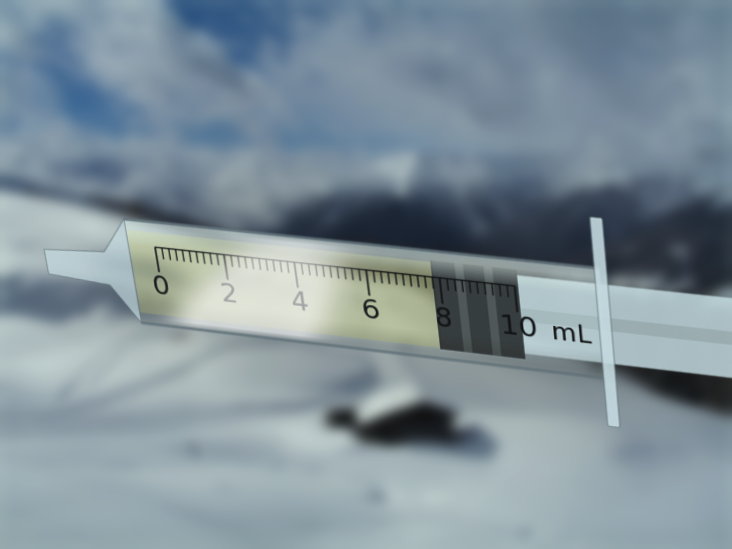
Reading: 7.8 mL
